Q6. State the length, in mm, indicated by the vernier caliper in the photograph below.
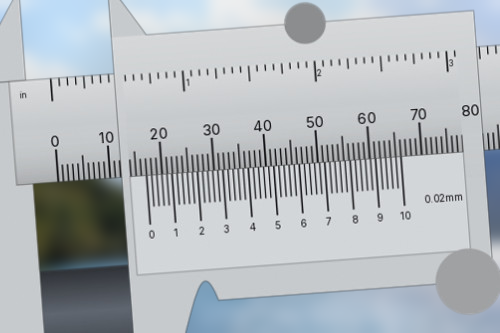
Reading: 17.0 mm
